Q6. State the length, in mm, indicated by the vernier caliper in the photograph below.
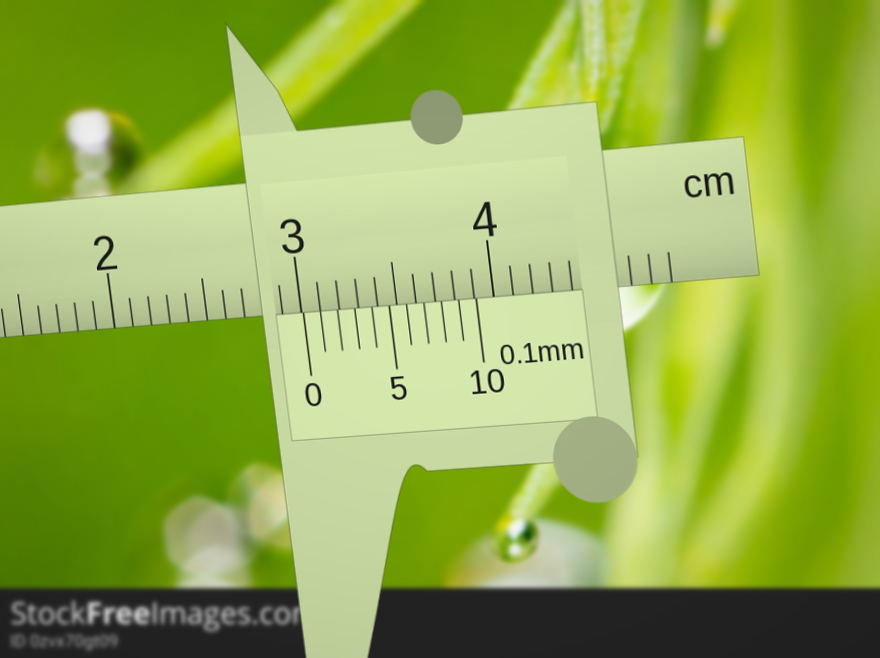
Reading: 30.1 mm
